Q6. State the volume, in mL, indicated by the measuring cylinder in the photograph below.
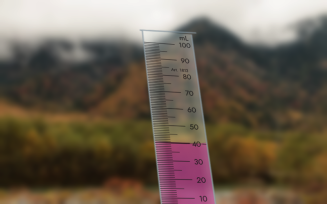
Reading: 40 mL
